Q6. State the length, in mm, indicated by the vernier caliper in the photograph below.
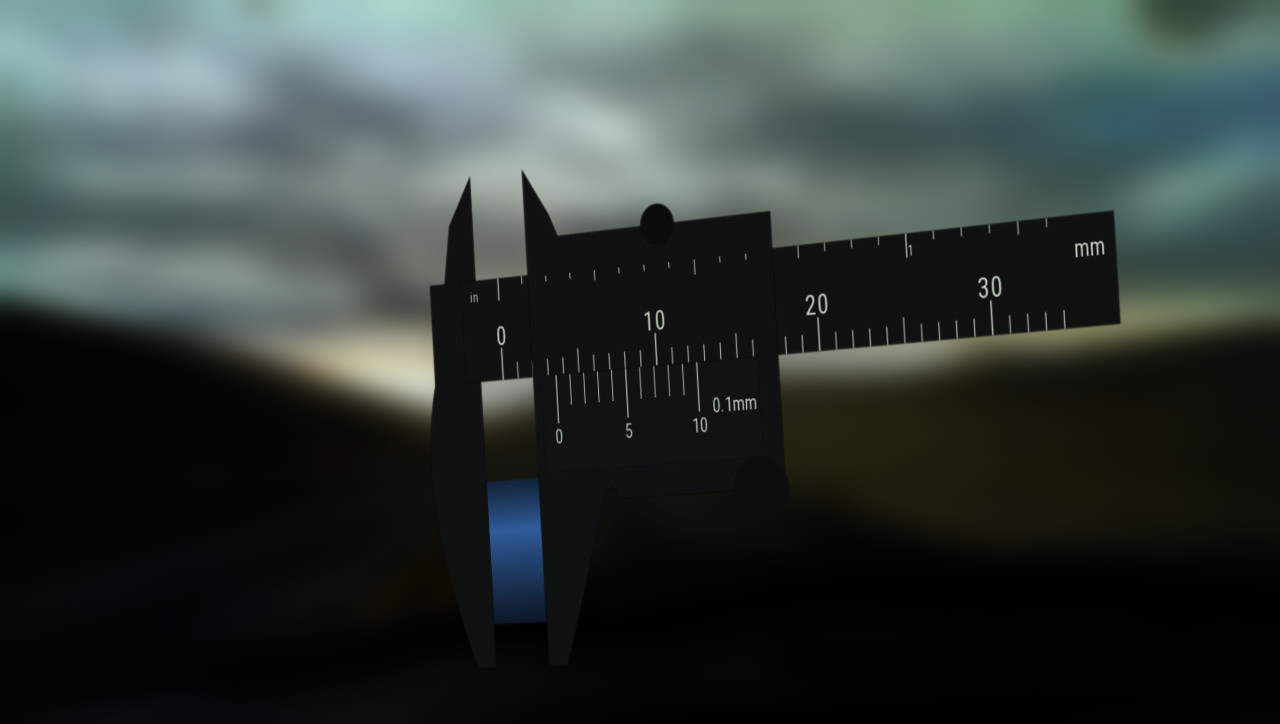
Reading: 3.5 mm
